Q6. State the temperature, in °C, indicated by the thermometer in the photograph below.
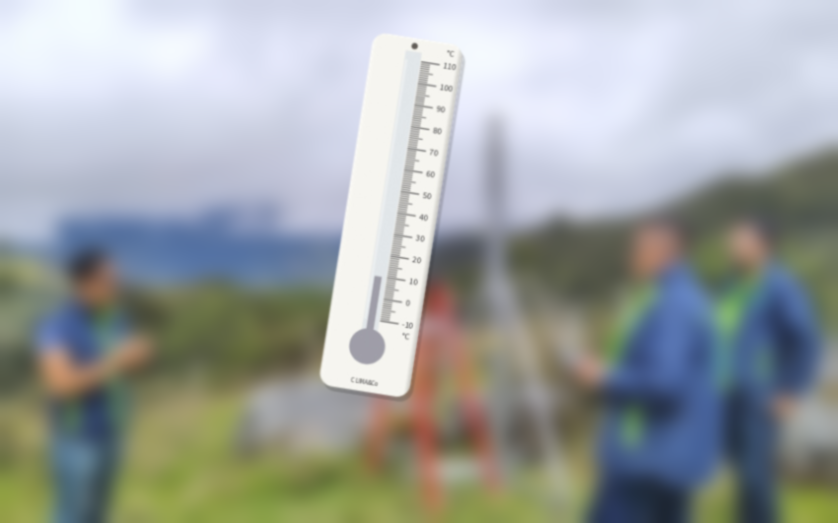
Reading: 10 °C
